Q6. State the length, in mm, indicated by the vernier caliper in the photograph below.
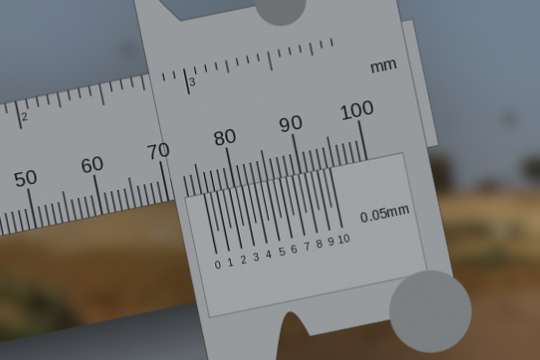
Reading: 75.4 mm
